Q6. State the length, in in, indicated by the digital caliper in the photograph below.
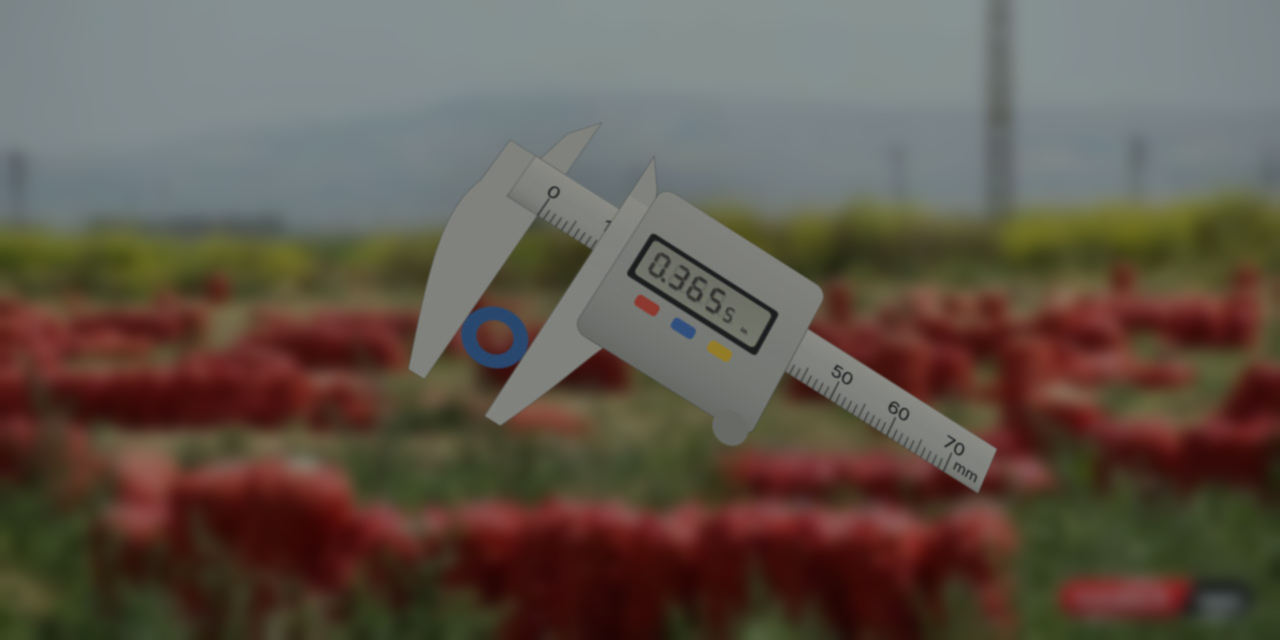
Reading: 0.3655 in
